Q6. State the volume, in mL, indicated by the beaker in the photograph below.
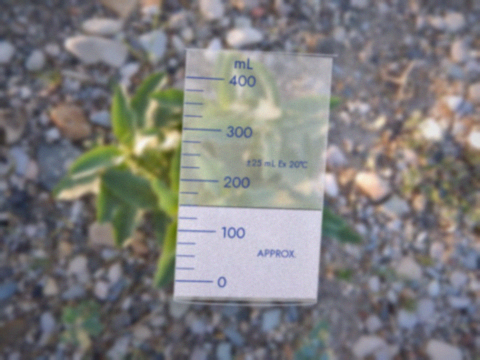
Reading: 150 mL
